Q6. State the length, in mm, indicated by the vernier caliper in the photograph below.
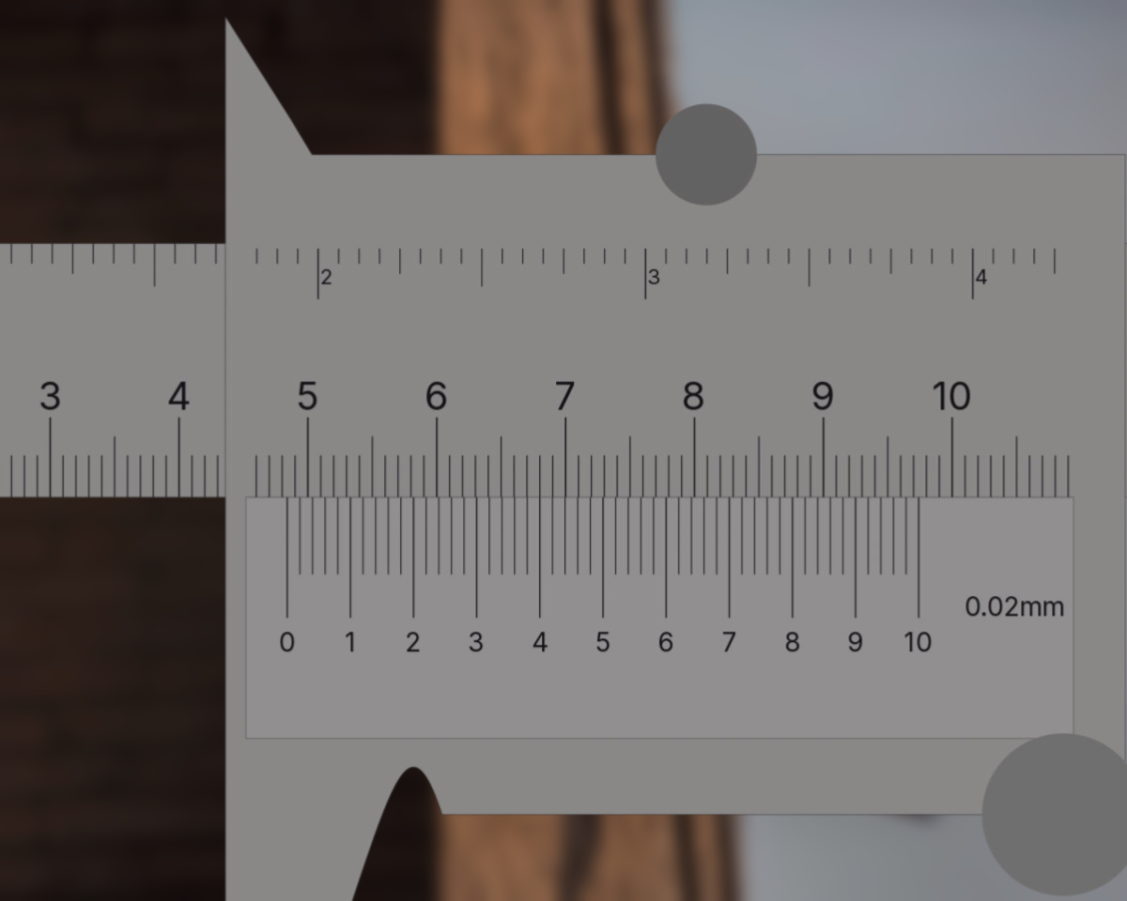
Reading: 48.4 mm
